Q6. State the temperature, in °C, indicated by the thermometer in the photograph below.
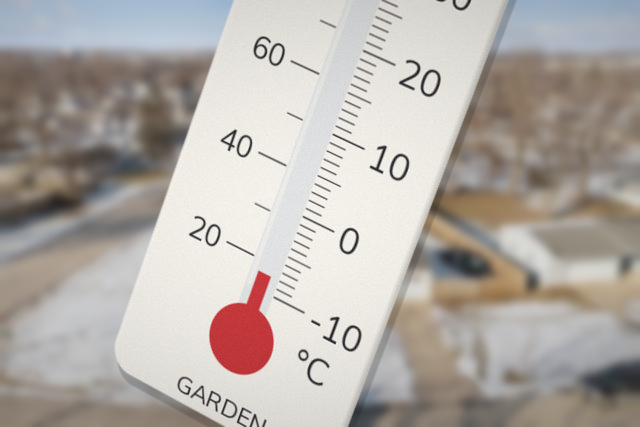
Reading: -8 °C
